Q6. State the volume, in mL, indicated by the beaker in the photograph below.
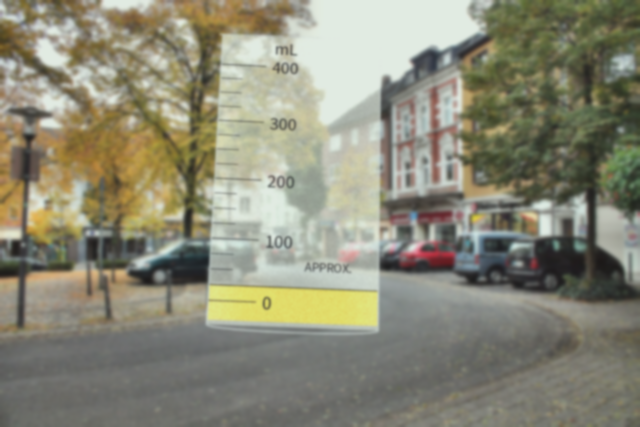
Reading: 25 mL
